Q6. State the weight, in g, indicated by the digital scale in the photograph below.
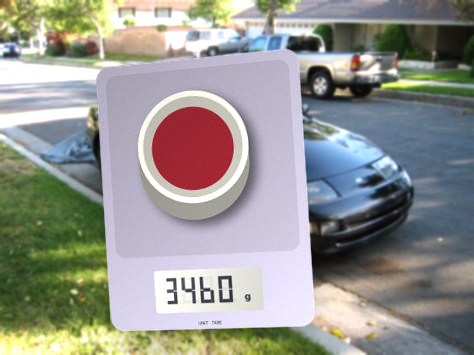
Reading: 3460 g
